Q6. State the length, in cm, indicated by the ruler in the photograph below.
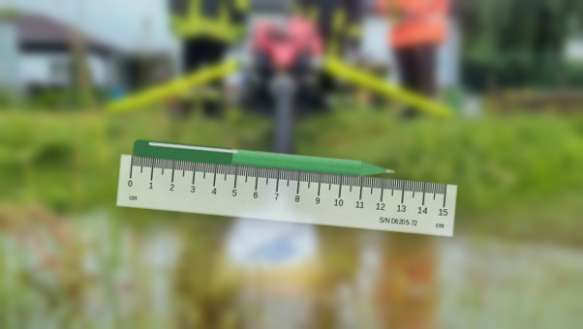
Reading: 12.5 cm
